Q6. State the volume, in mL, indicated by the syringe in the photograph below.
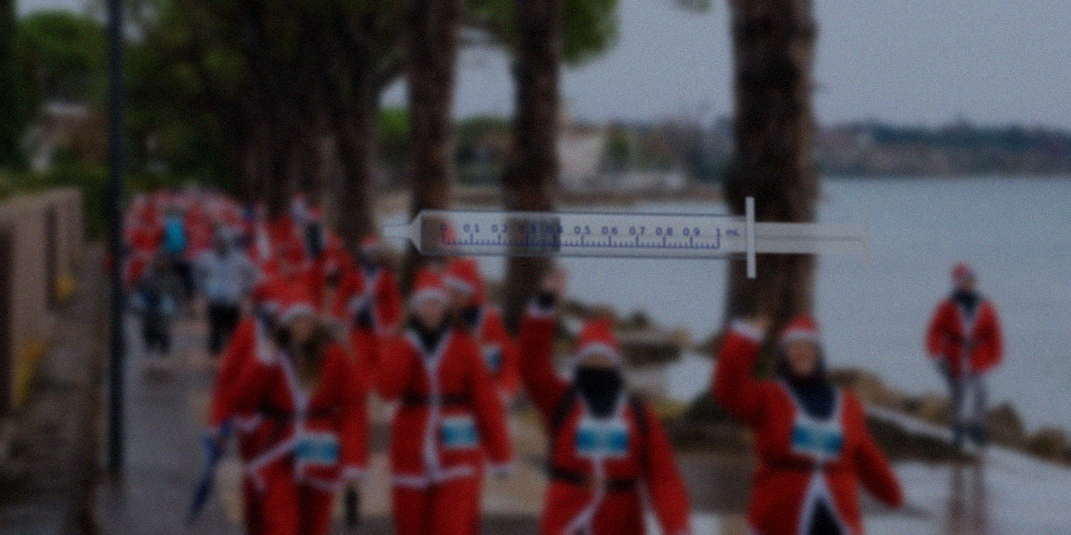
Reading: 0.3 mL
